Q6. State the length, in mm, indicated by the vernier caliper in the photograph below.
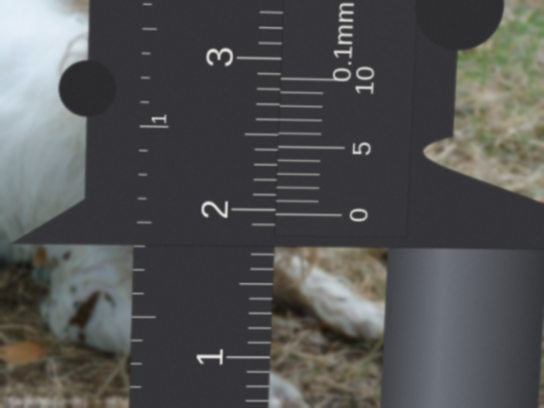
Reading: 19.7 mm
